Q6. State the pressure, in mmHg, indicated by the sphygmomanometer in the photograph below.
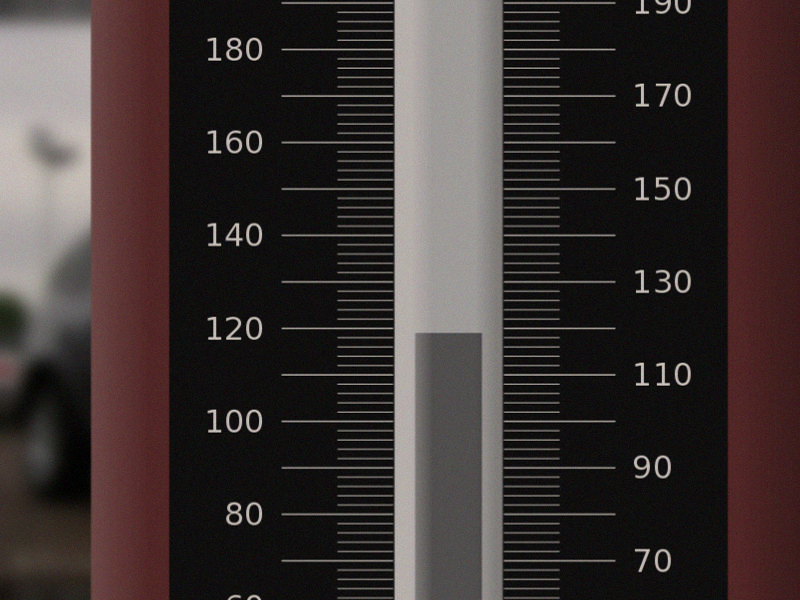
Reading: 119 mmHg
